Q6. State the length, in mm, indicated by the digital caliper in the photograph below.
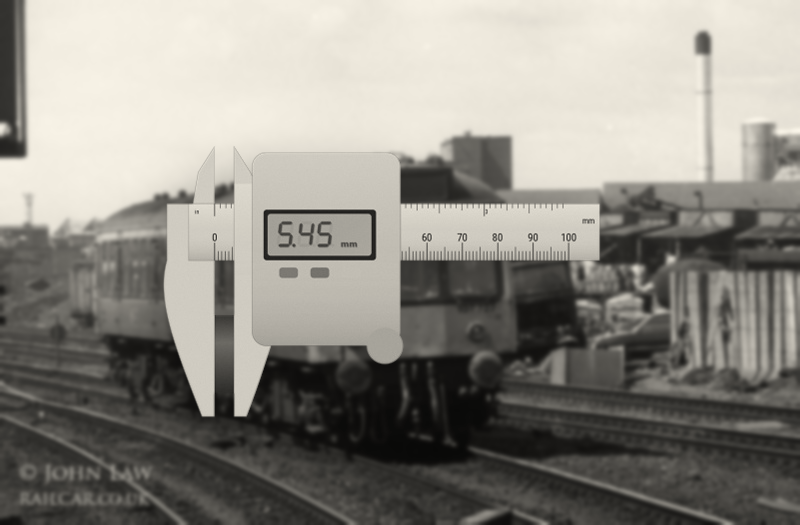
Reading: 5.45 mm
